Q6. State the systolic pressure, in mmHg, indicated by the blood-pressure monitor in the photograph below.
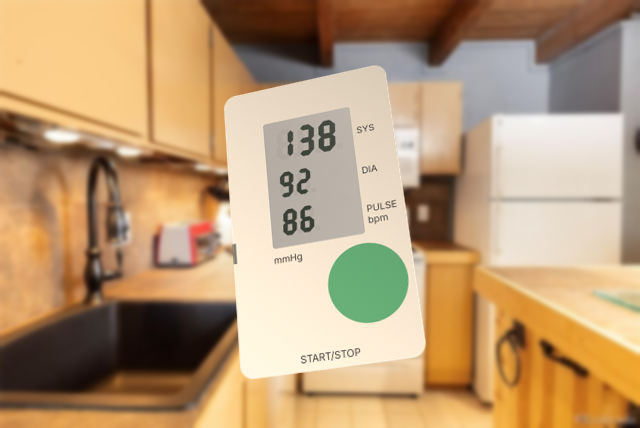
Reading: 138 mmHg
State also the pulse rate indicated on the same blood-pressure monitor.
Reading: 86 bpm
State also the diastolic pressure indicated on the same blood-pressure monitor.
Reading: 92 mmHg
